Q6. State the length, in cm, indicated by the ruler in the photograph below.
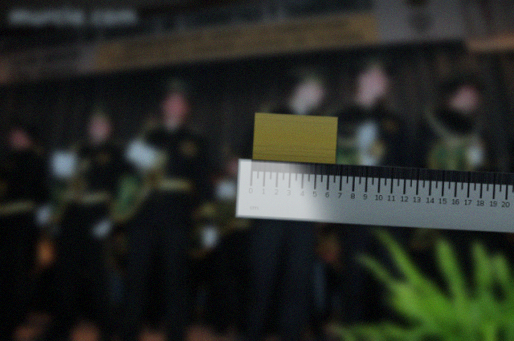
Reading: 6.5 cm
